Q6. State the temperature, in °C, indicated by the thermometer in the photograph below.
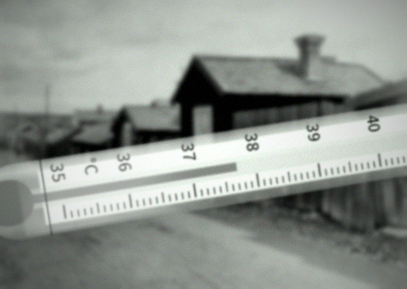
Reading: 37.7 °C
